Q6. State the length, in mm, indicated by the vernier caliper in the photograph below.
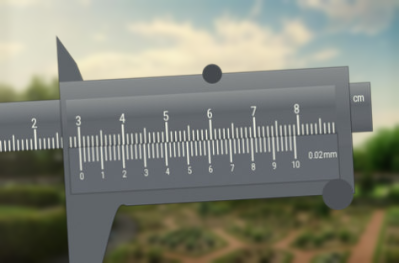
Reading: 30.0 mm
